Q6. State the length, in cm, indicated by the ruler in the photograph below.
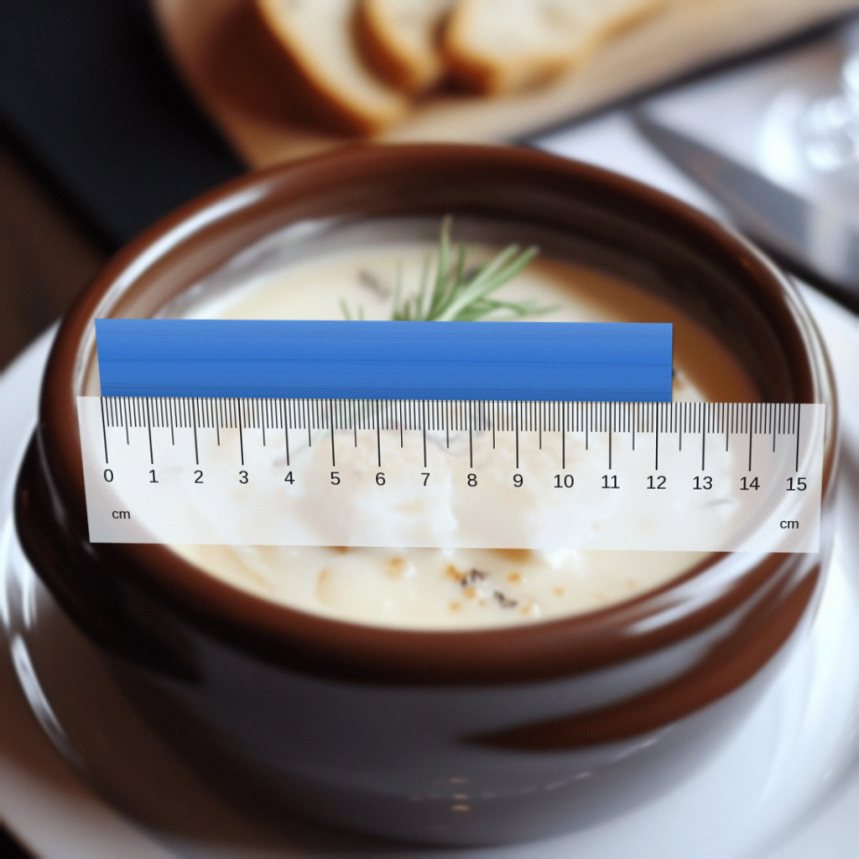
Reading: 12.3 cm
